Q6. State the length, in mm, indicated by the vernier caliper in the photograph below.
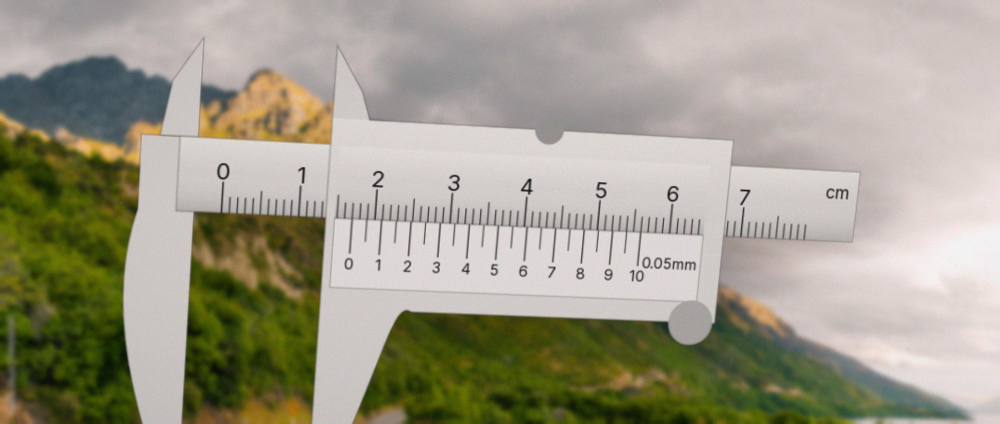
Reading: 17.0 mm
